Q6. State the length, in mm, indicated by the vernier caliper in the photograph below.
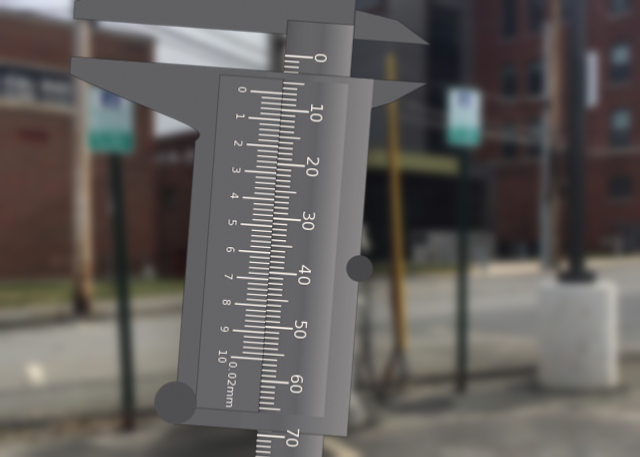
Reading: 7.0 mm
